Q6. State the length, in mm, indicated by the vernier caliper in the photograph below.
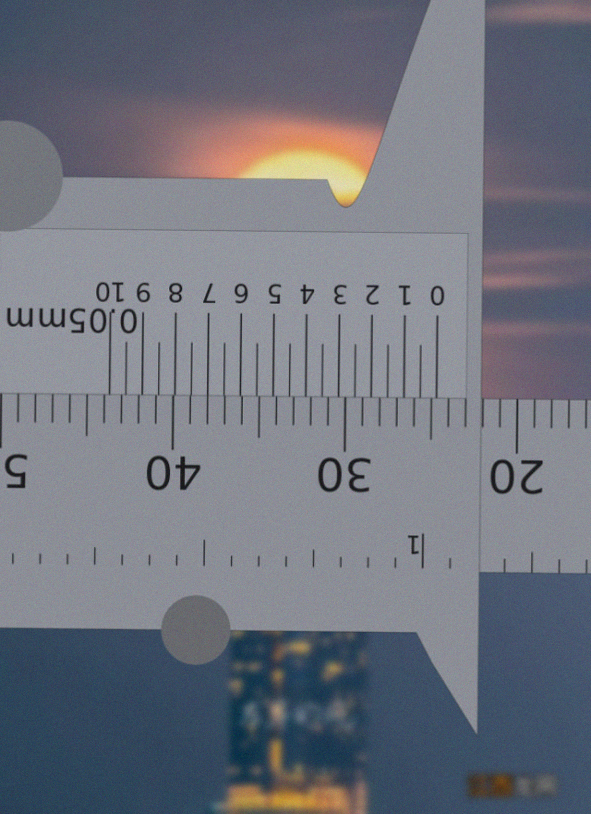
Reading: 24.7 mm
